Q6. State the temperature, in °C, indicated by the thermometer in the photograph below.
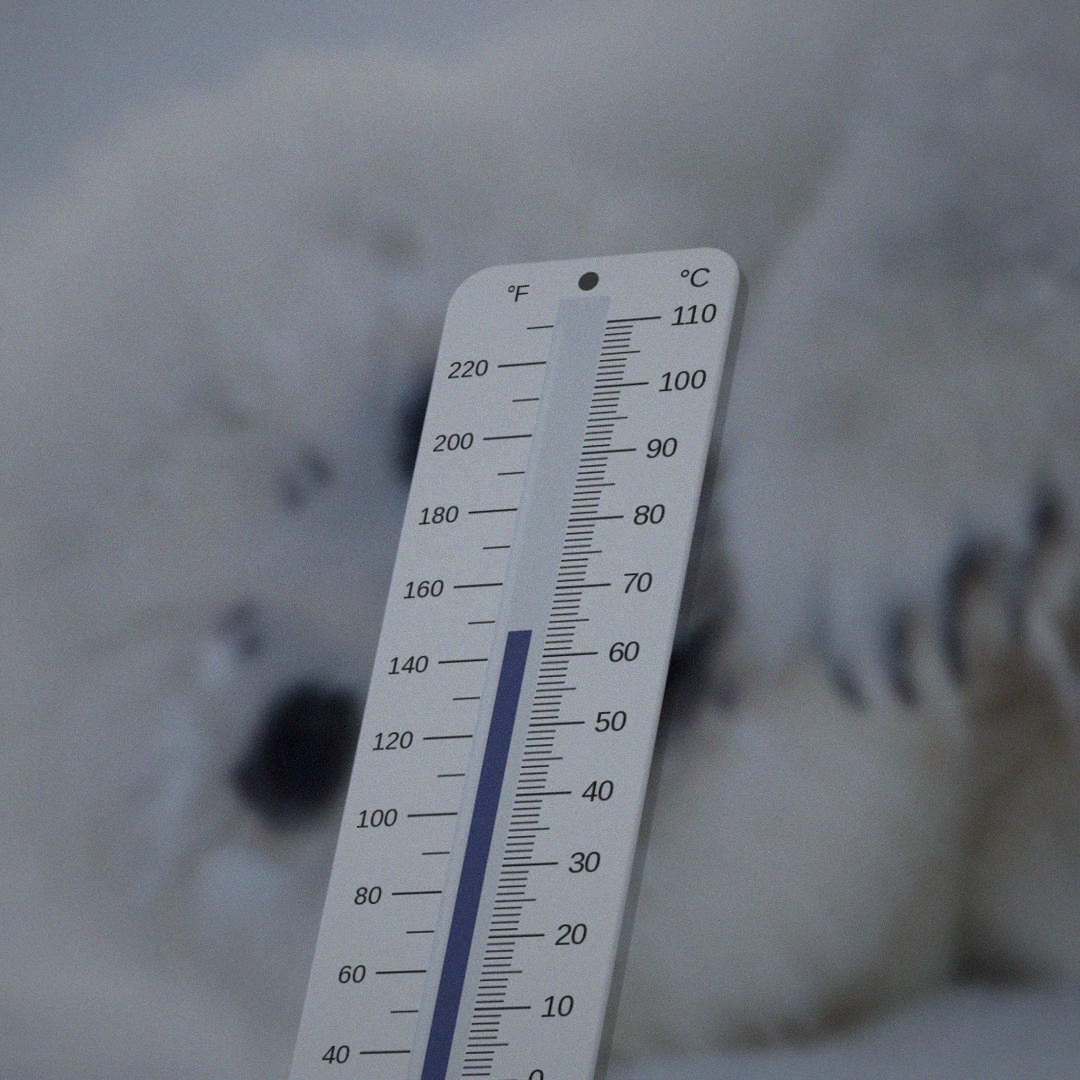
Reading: 64 °C
